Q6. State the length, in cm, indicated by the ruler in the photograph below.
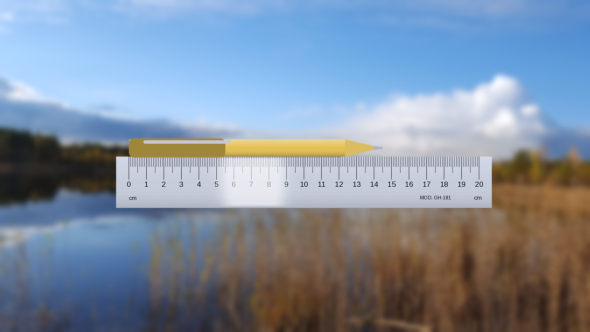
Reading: 14.5 cm
